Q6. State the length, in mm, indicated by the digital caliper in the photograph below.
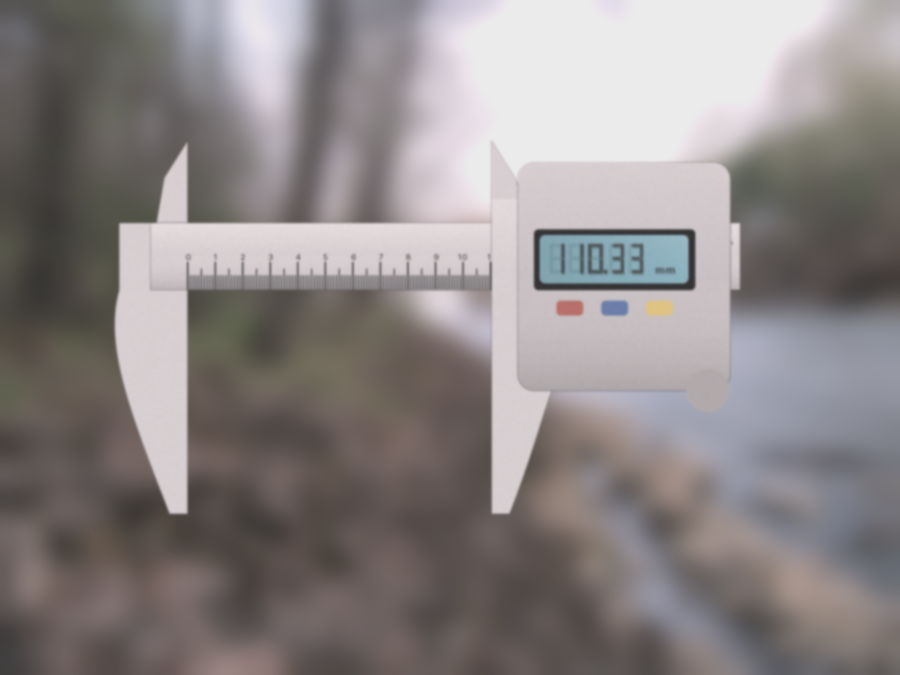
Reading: 110.33 mm
